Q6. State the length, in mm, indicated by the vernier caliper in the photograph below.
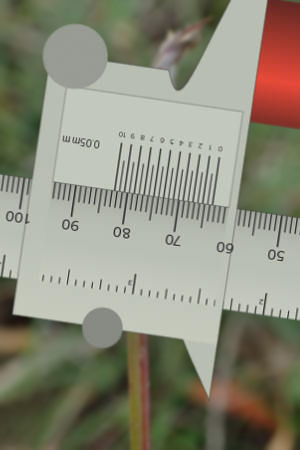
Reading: 63.5 mm
